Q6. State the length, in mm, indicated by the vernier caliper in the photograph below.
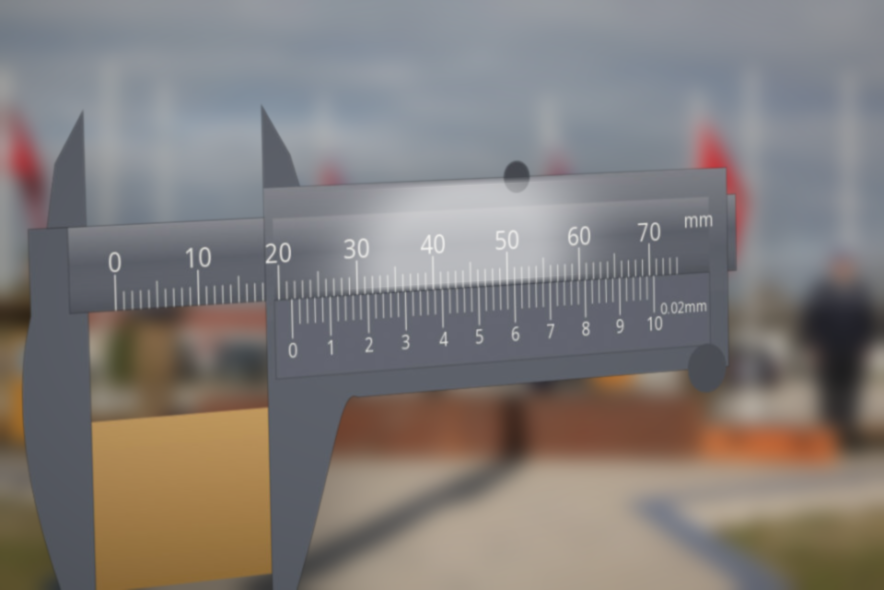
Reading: 21.6 mm
